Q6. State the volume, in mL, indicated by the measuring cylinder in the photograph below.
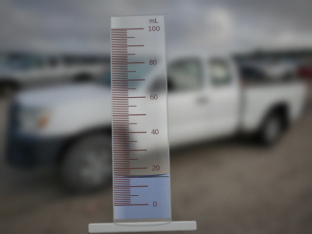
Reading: 15 mL
